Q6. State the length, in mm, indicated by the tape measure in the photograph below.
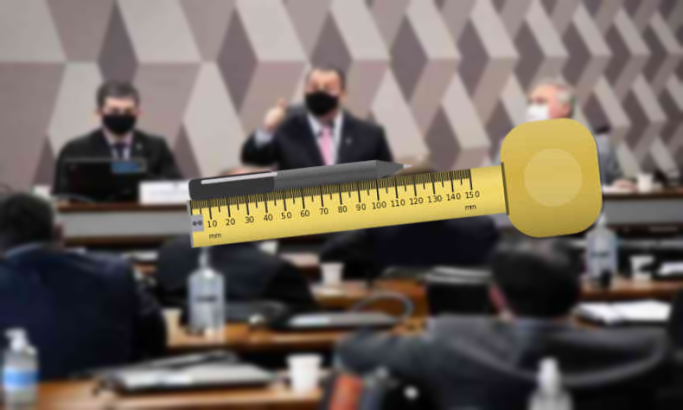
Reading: 120 mm
